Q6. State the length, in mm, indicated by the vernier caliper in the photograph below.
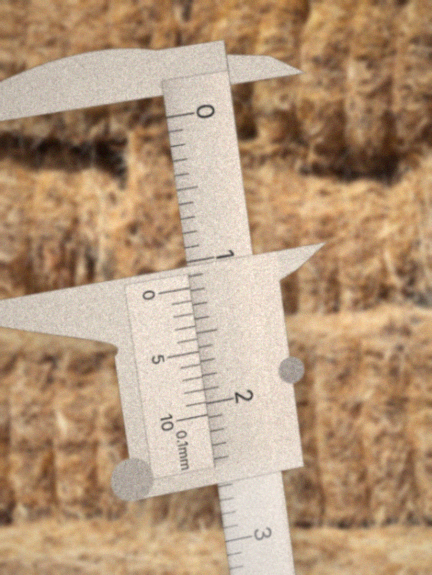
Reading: 11.8 mm
